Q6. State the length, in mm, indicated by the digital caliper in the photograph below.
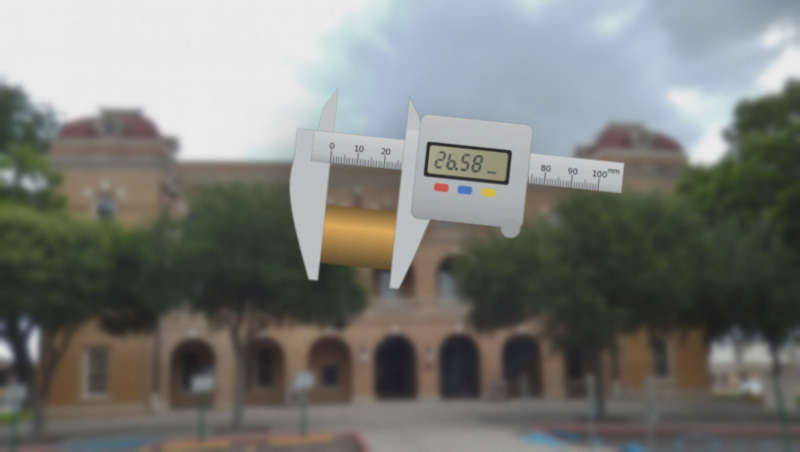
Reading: 26.58 mm
